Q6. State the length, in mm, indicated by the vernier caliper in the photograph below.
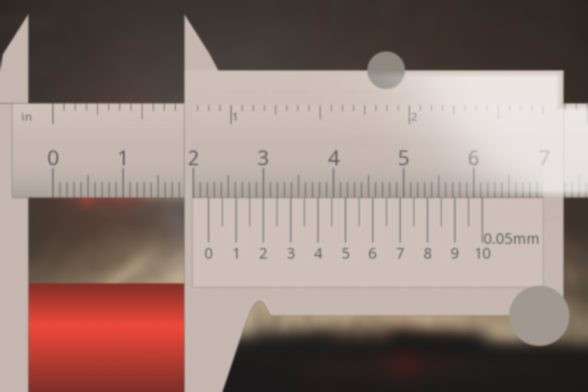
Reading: 22.2 mm
